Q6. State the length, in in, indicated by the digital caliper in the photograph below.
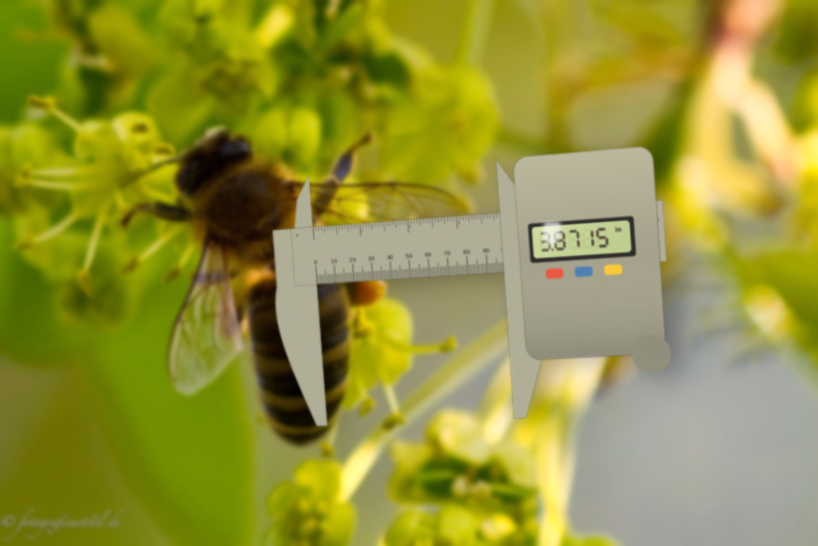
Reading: 3.8715 in
